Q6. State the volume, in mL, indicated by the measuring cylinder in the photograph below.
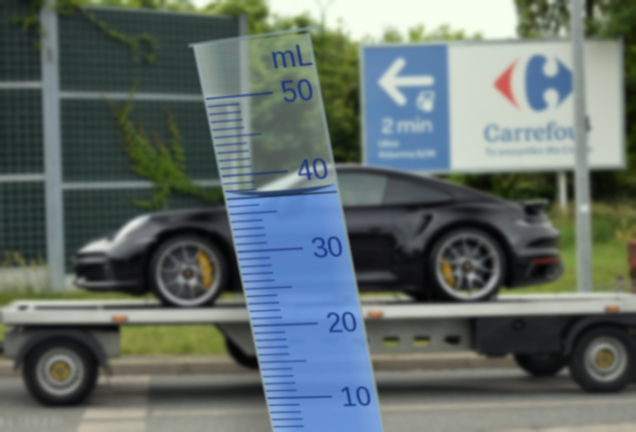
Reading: 37 mL
